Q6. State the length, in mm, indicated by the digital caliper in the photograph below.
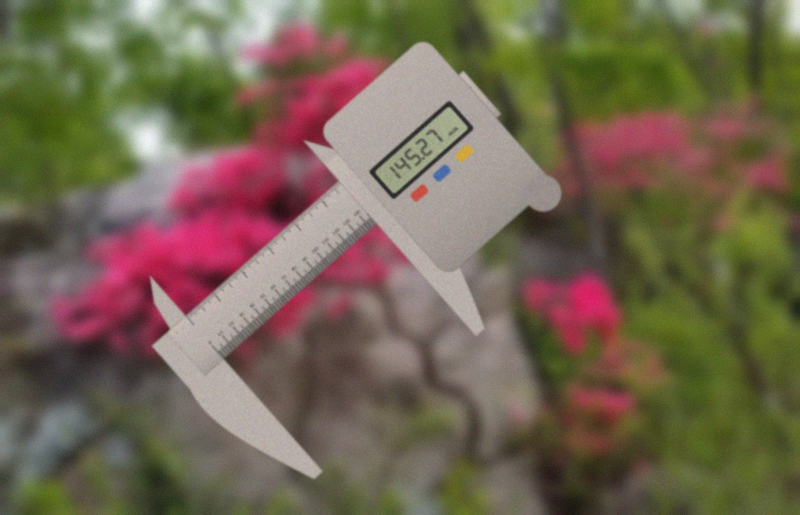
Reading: 145.27 mm
